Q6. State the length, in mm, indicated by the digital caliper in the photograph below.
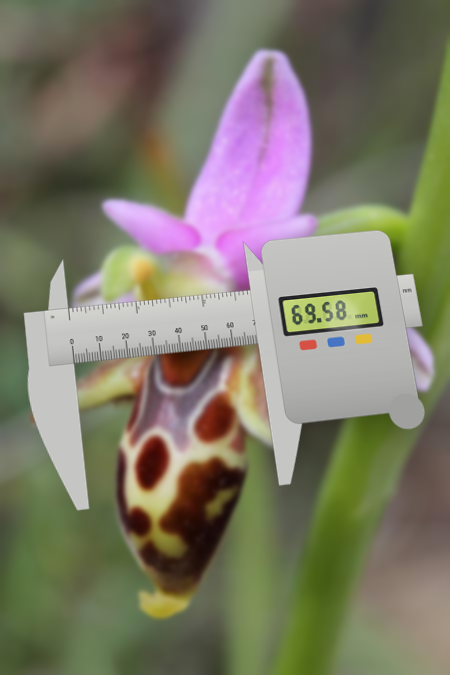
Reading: 69.58 mm
